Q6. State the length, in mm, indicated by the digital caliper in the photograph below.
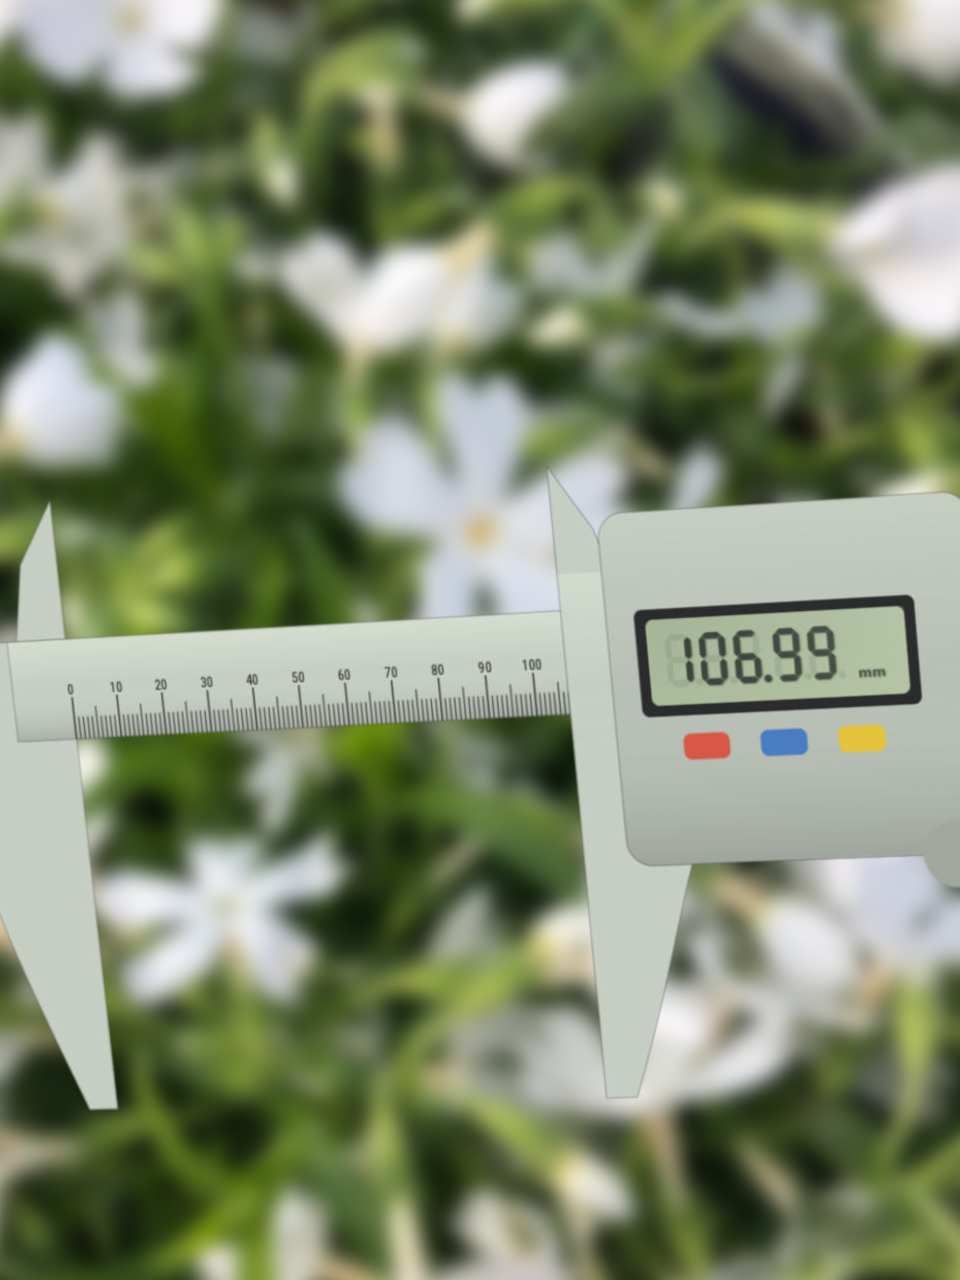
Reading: 106.99 mm
